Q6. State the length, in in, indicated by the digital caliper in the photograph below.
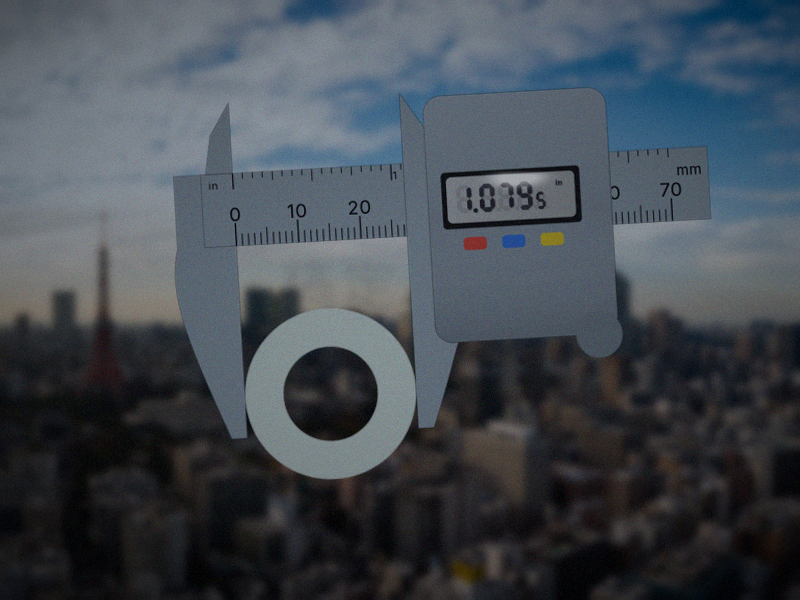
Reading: 1.0795 in
